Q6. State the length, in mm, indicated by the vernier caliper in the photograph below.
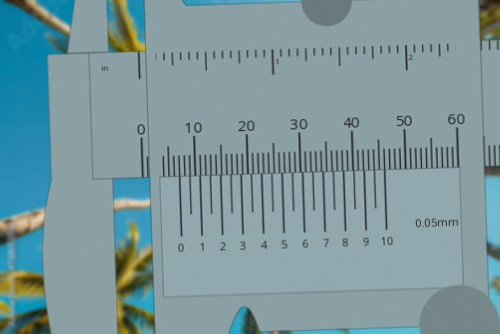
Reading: 7.0 mm
